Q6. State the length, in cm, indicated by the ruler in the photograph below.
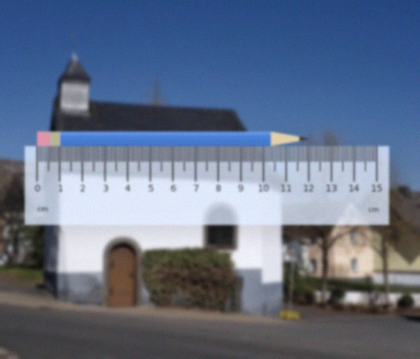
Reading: 12 cm
